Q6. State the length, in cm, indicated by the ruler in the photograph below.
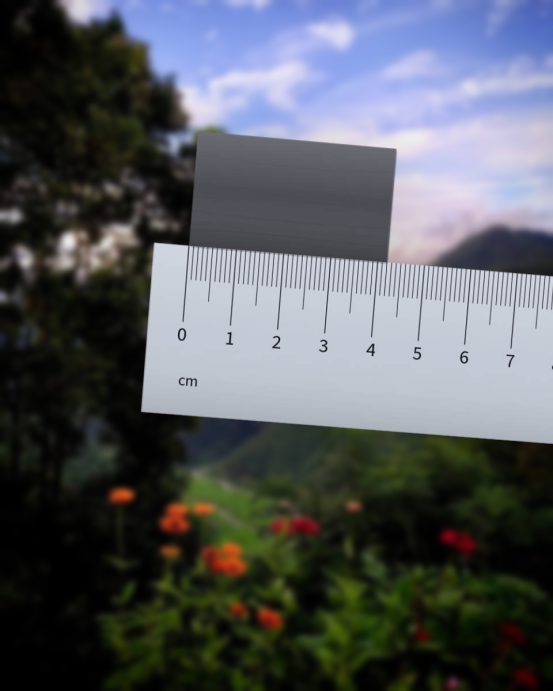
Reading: 4.2 cm
